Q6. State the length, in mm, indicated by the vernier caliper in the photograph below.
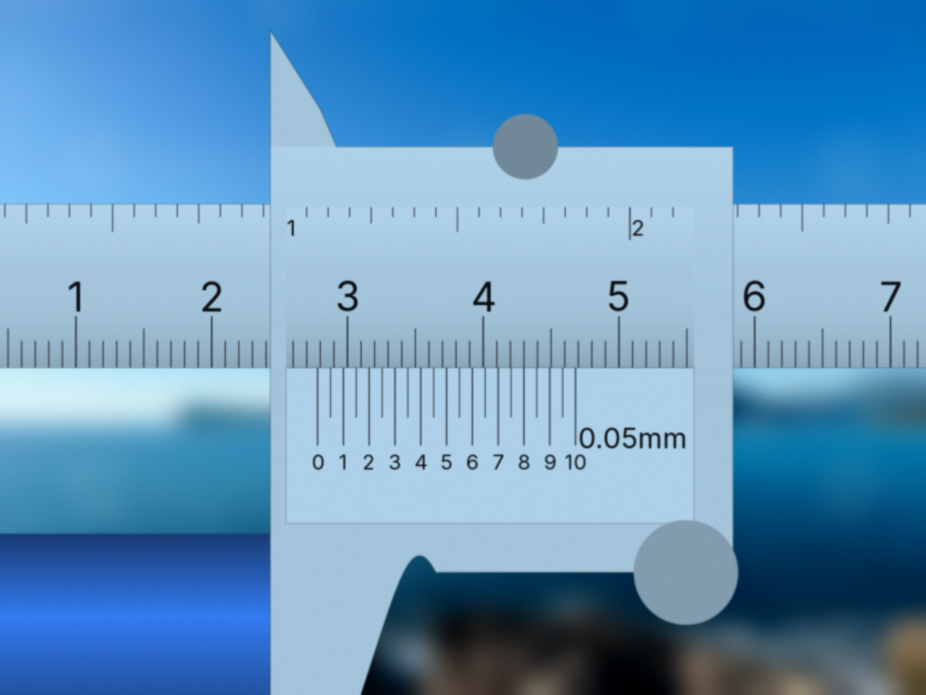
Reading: 27.8 mm
